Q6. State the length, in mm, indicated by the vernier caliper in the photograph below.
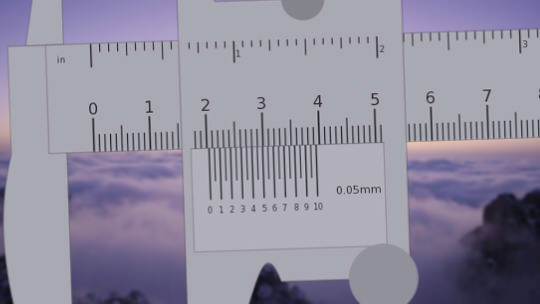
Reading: 20.4 mm
